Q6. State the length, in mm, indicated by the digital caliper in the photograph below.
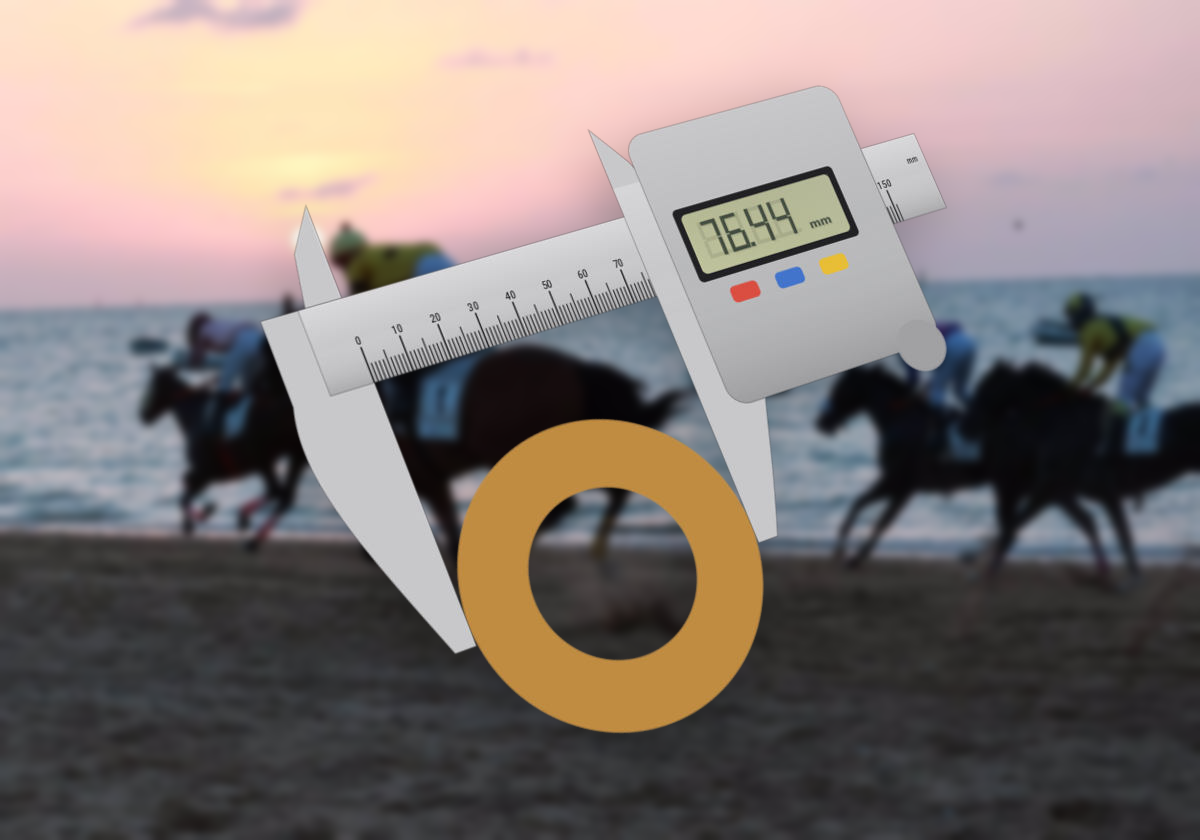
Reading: 76.44 mm
